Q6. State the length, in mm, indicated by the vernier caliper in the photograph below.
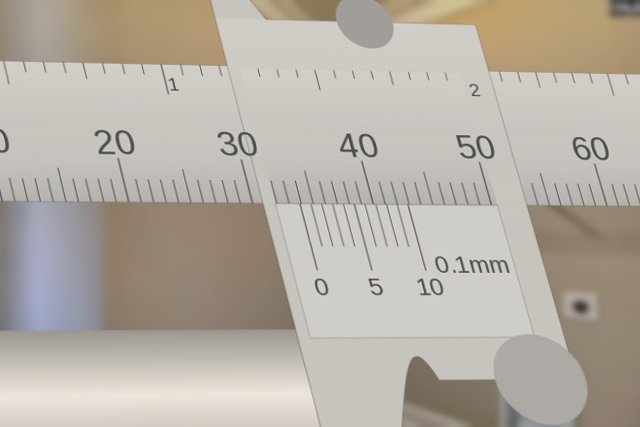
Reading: 33.9 mm
